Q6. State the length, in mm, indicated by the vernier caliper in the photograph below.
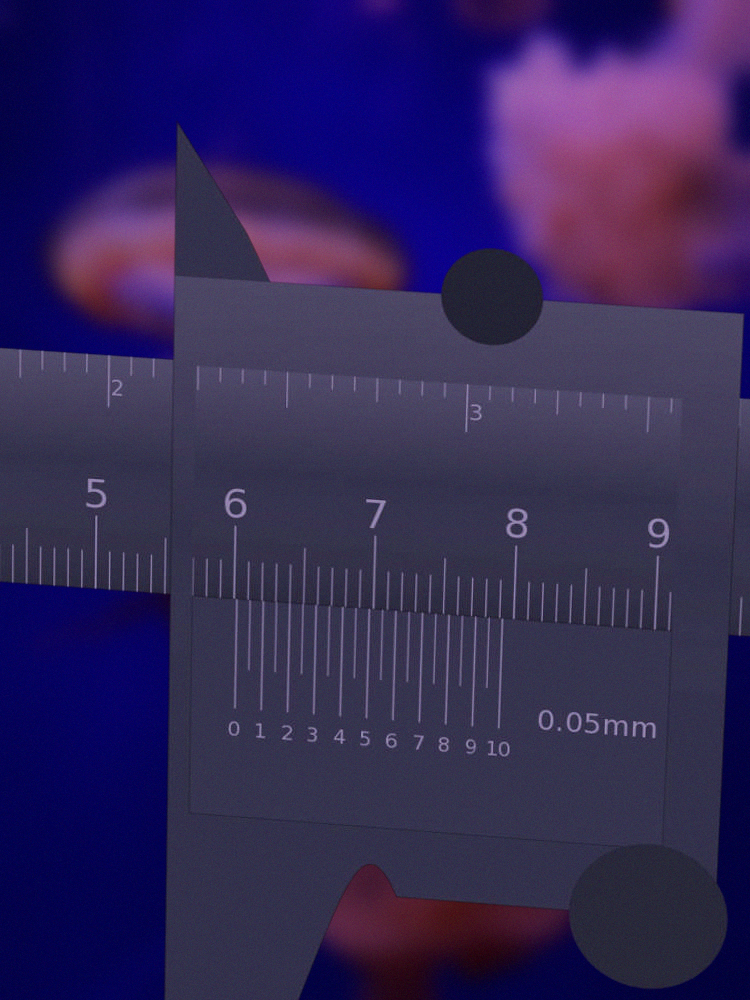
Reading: 60.2 mm
